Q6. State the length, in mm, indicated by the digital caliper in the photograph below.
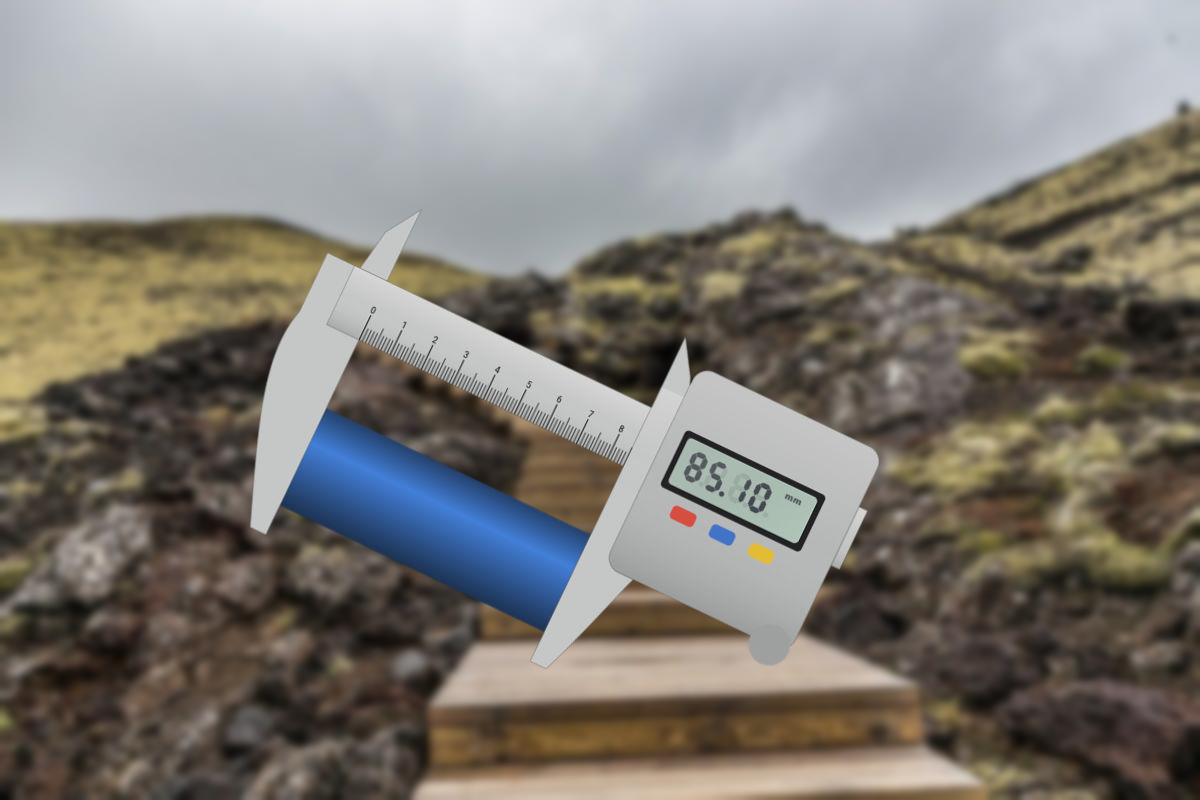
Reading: 85.10 mm
